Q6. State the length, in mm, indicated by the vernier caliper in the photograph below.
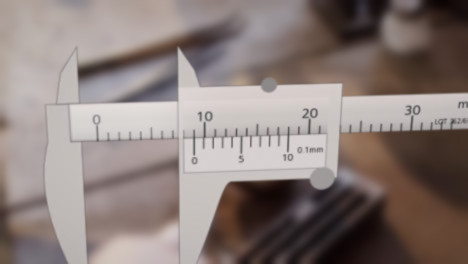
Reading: 9.0 mm
